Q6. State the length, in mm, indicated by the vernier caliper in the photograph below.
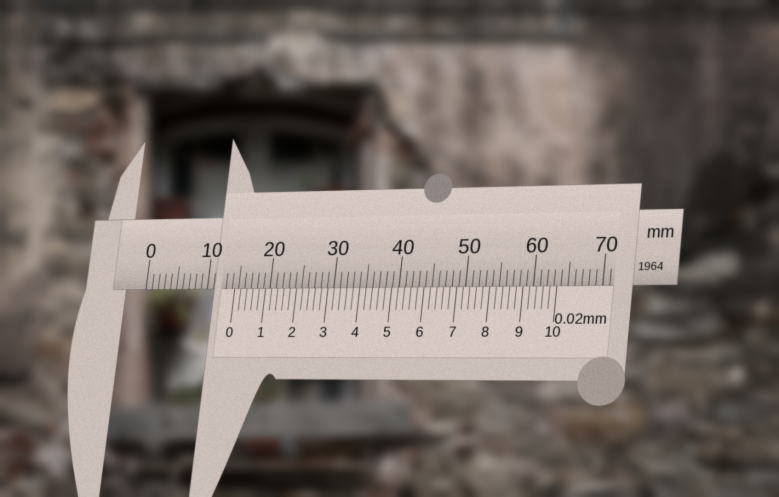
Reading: 14.4 mm
